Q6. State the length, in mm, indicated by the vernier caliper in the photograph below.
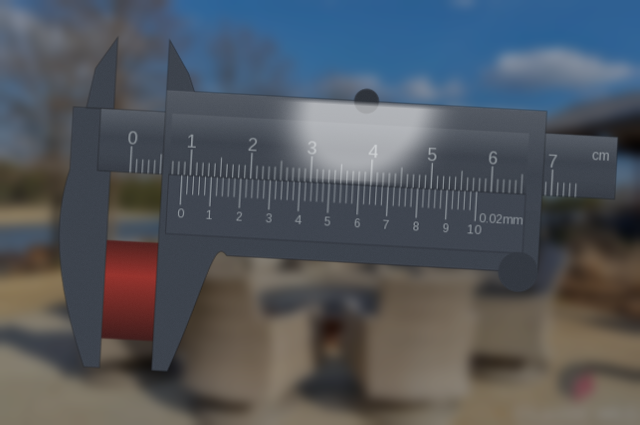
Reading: 8.6 mm
